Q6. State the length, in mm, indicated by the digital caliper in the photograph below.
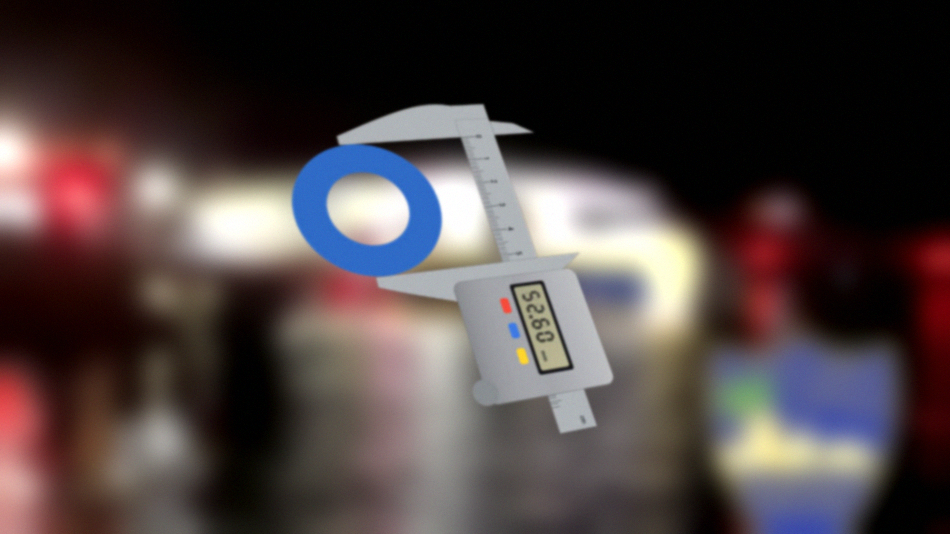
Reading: 52.60 mm
